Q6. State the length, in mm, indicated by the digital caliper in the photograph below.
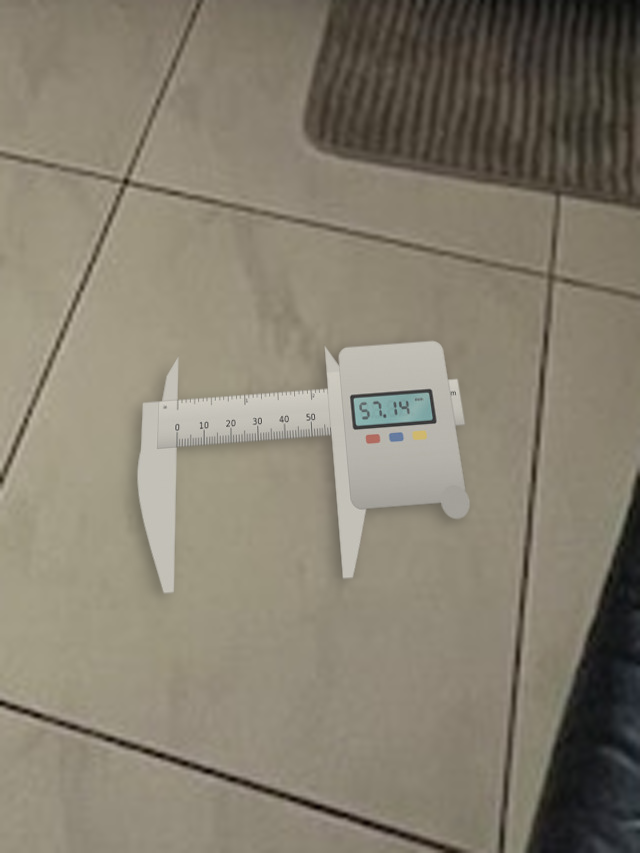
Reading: 57.14 mm
